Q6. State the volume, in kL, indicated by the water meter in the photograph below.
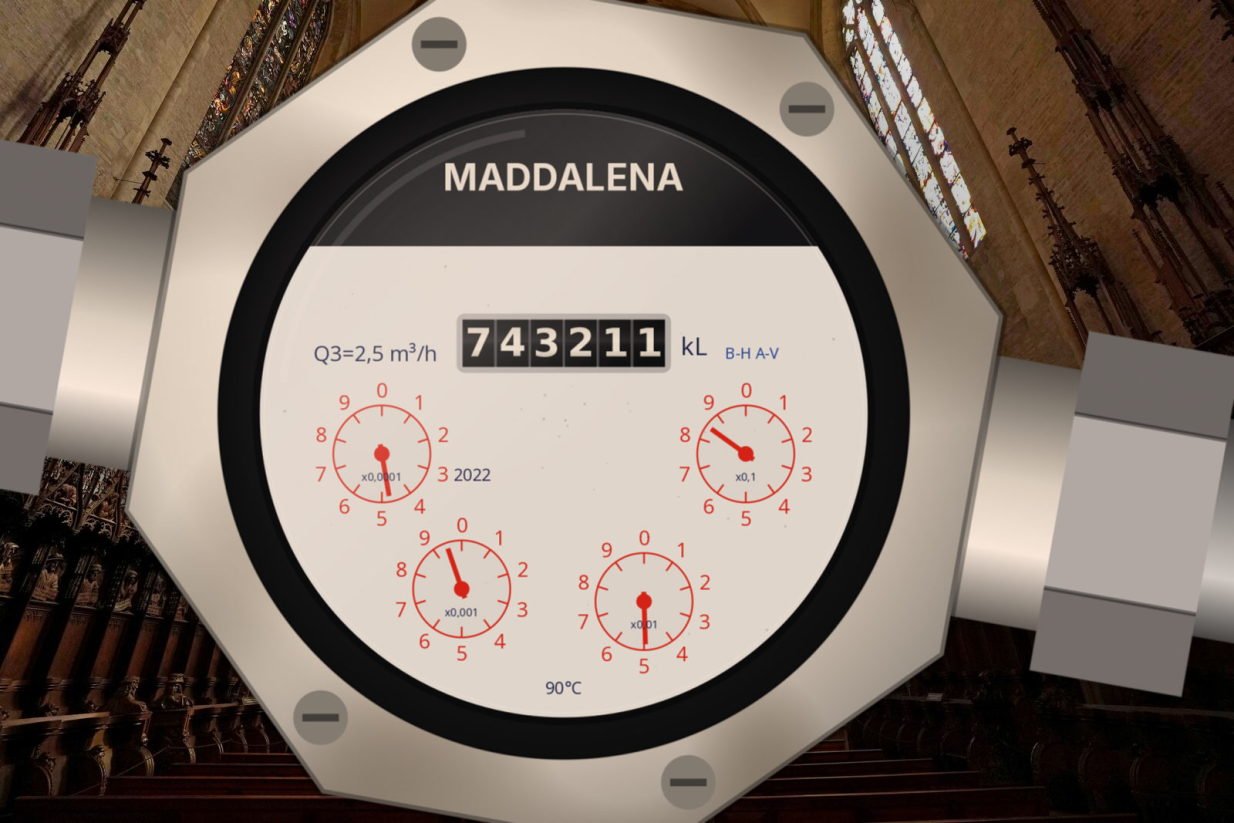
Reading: 743211.8494 kL
